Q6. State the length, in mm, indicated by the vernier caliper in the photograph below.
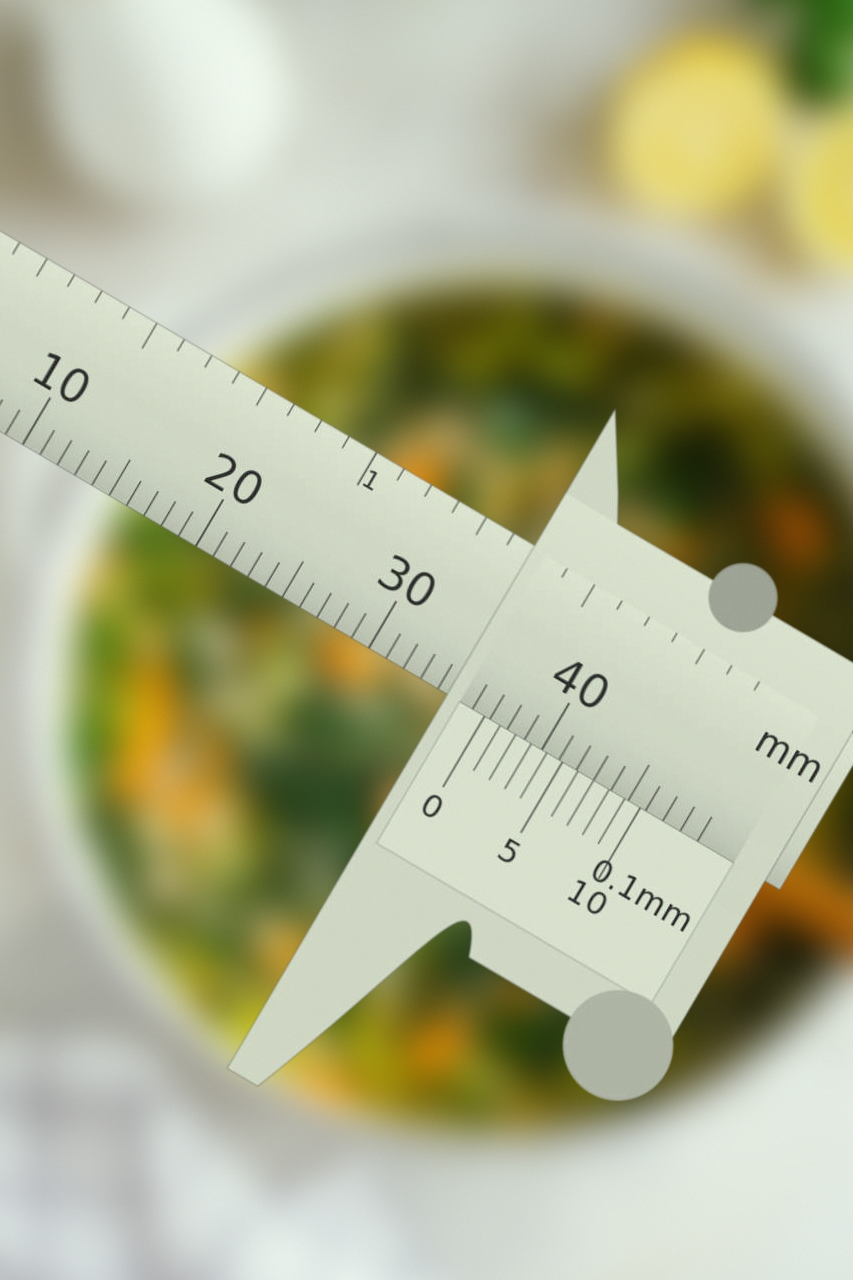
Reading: 36.7 mm
